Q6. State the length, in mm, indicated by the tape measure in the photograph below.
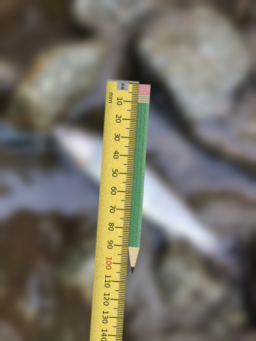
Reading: 105 mm
